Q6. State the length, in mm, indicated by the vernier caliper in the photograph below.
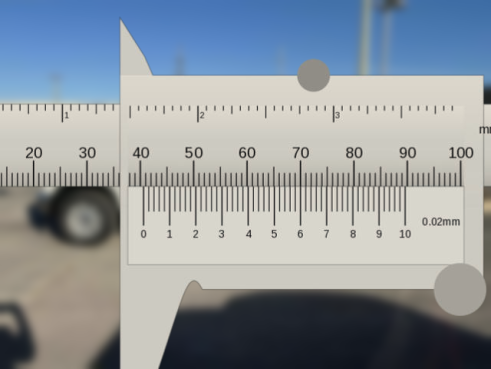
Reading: 40.6 mm
